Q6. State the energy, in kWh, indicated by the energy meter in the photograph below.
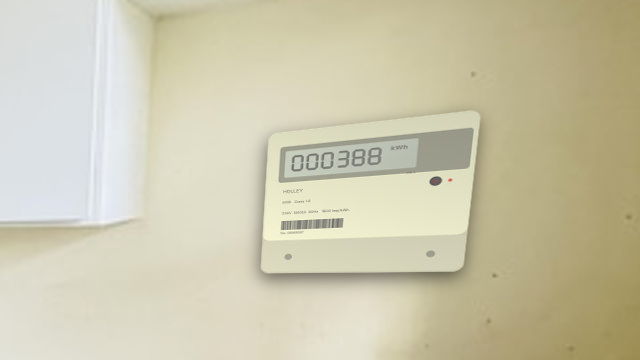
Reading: 388 kWh
